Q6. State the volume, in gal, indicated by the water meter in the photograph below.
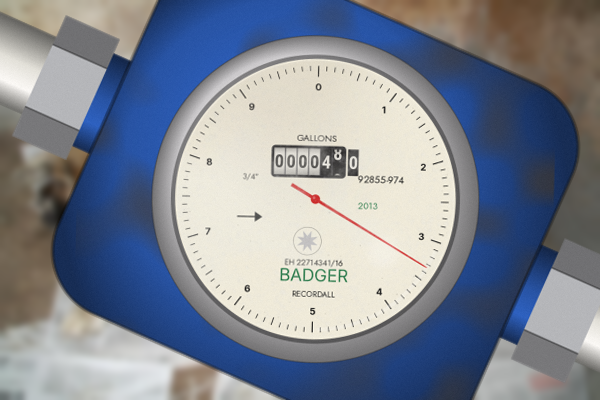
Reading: 483.3 gal
